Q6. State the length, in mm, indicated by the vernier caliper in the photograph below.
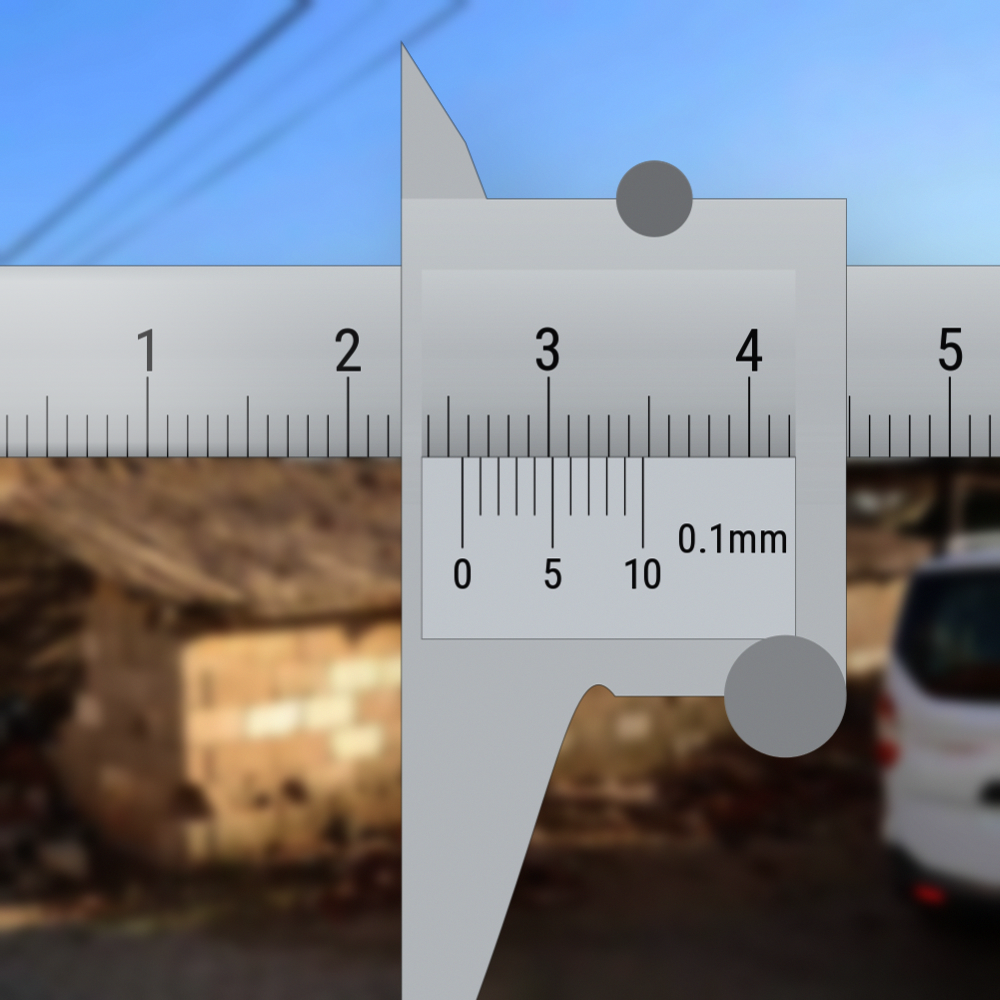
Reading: 25.7 mm
